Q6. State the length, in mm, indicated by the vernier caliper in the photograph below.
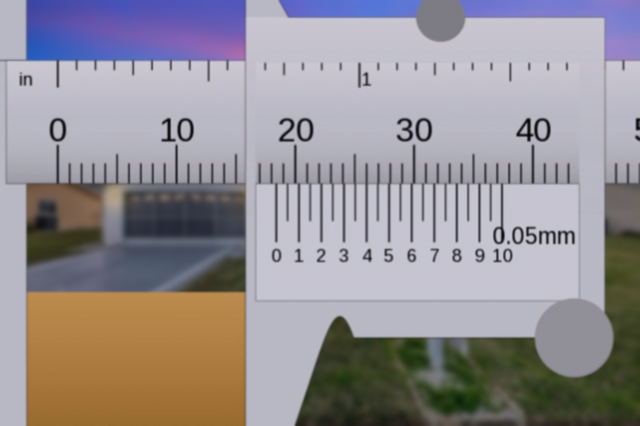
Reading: 18.4 mm
